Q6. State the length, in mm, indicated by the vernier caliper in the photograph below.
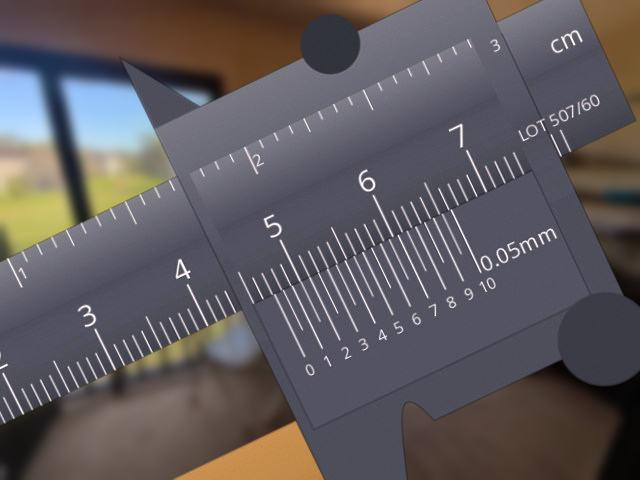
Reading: 47.2 mm
